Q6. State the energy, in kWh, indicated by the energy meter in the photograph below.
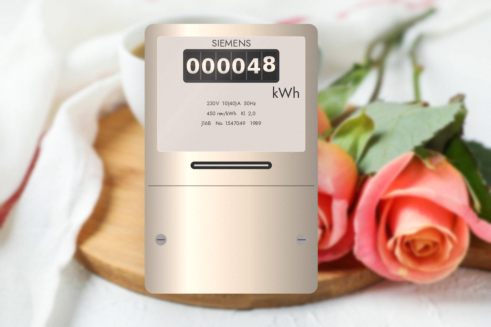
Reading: 48 kWh
